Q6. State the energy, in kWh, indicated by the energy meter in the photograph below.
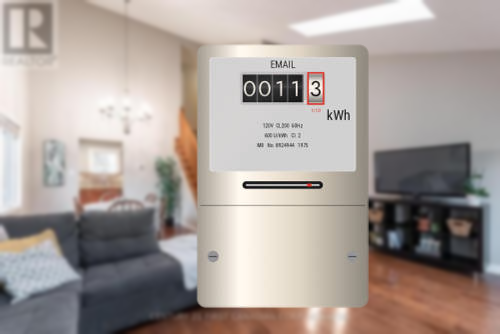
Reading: 11.3 kWh
